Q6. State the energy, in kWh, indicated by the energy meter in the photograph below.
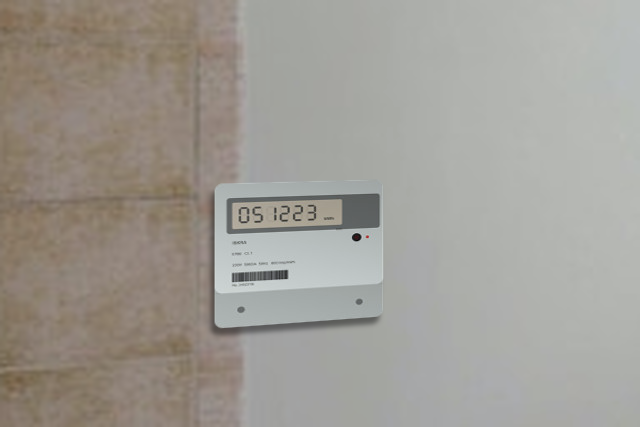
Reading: 51223 kWh
